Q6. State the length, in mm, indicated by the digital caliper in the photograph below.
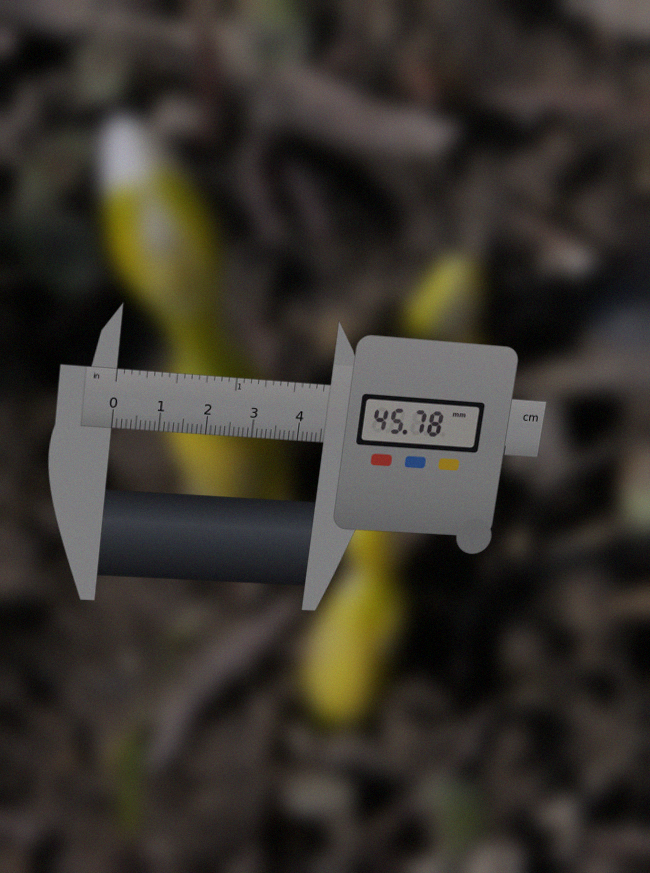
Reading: 45.78 mm
